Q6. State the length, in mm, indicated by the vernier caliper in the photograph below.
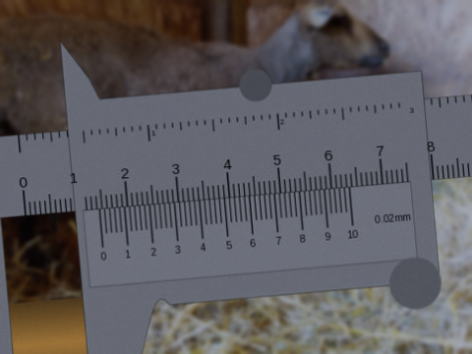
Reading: 14.5 mm
